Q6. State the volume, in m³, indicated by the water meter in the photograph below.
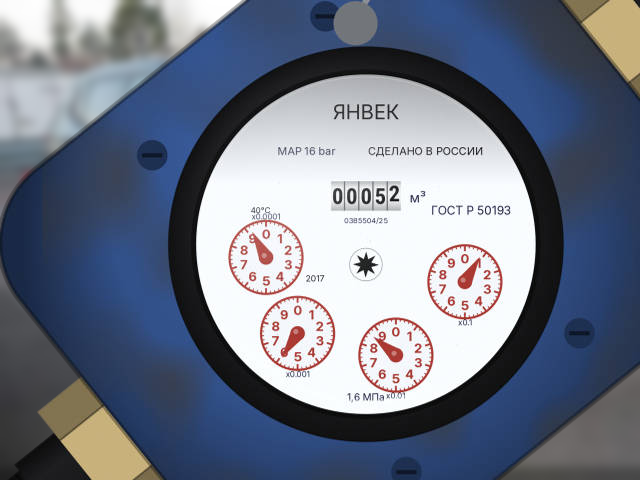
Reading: 52.0859 m³
